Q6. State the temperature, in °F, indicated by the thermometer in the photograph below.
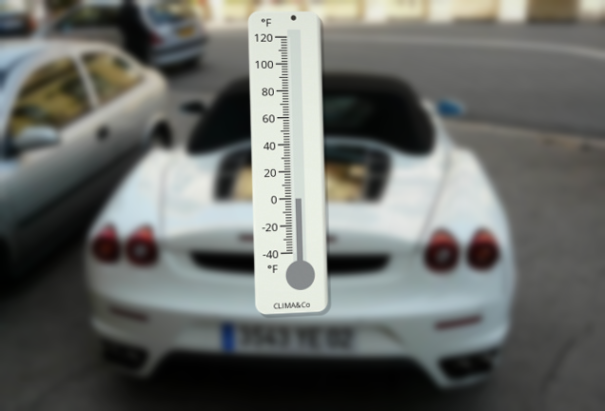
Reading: 0 °F
